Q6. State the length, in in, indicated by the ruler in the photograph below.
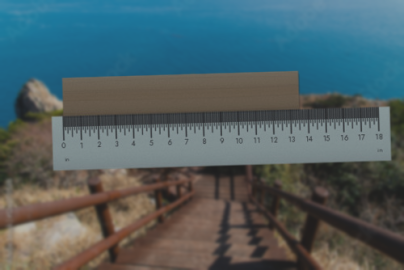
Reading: 13.5 in
